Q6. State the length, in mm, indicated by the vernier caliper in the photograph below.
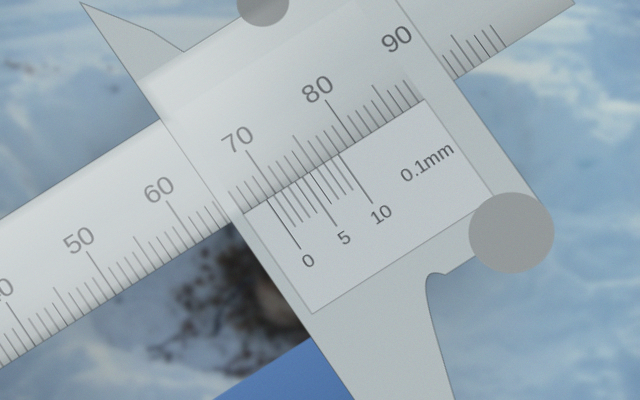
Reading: 68.8 mm
